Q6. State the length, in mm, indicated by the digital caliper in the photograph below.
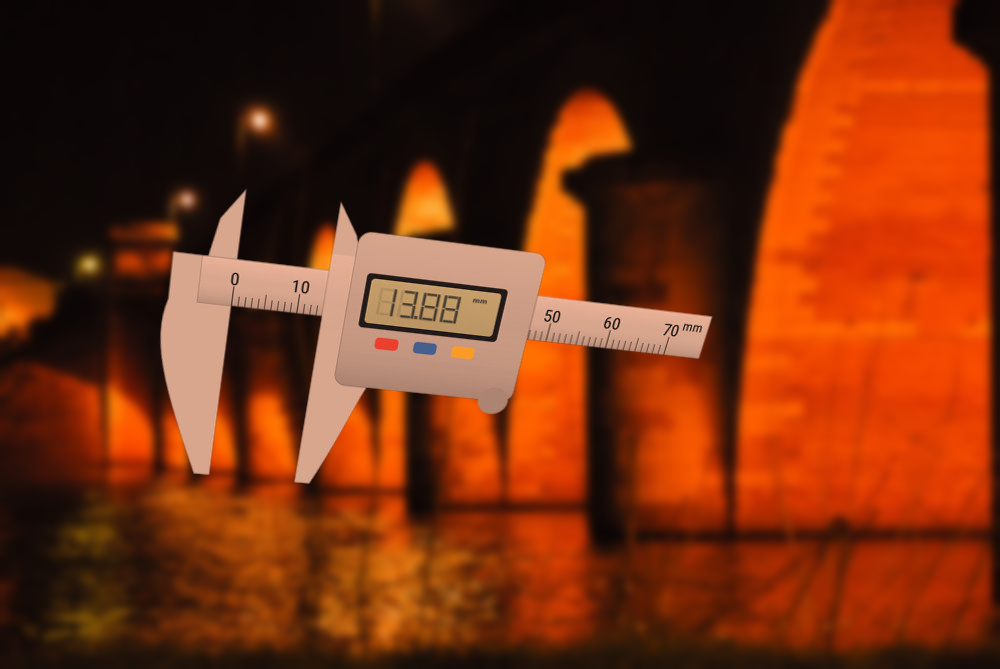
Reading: 13.88 mm
